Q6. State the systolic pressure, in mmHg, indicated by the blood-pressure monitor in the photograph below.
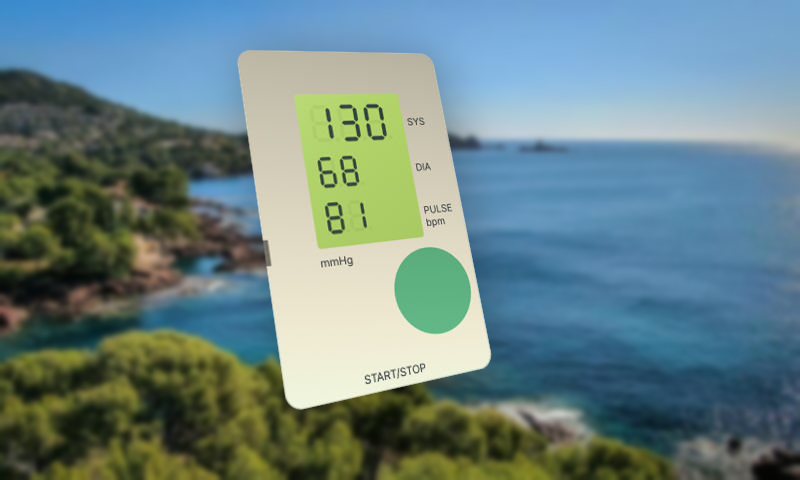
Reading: 130 mmHg
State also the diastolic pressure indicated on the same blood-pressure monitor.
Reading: 68 mmHg
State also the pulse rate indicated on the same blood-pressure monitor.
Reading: 81 bpm
